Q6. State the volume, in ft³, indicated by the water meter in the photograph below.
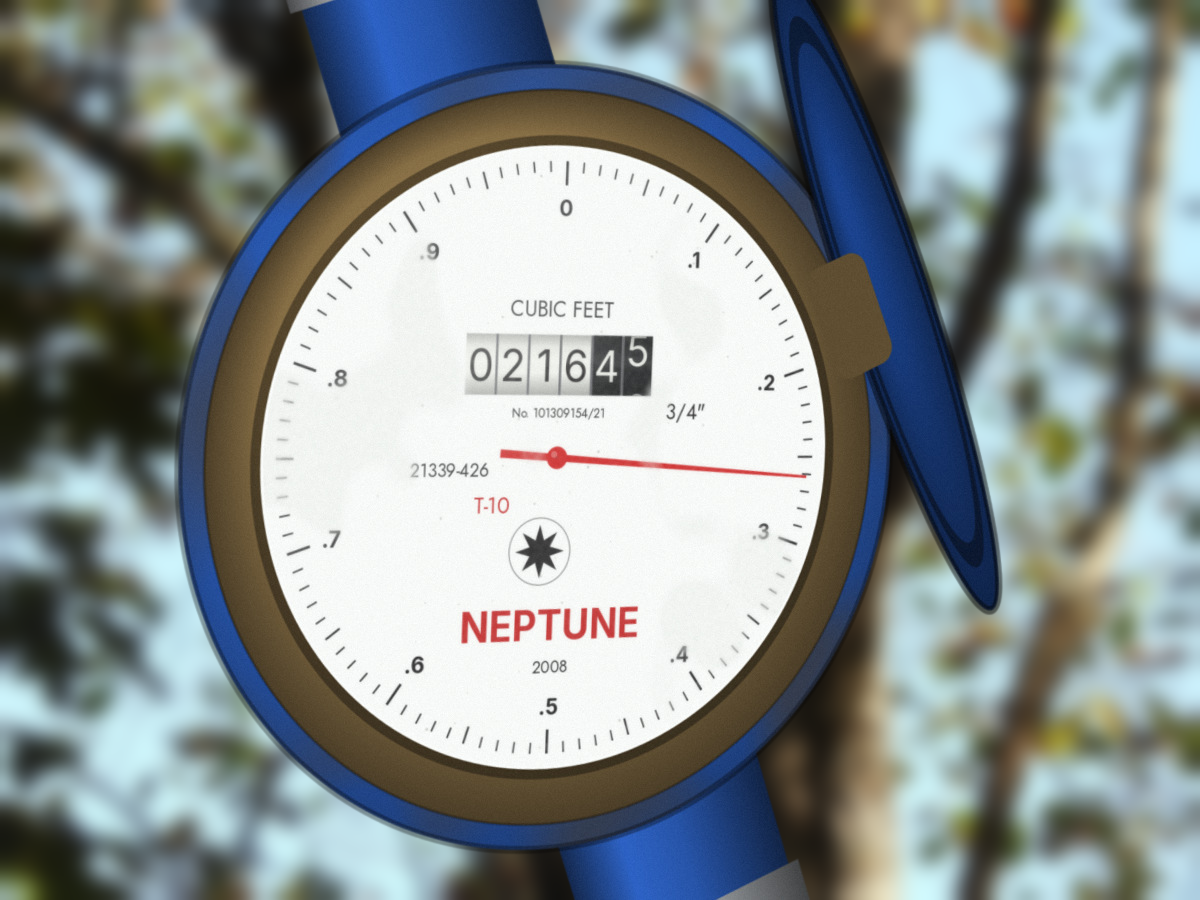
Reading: 21645.26 ft³
